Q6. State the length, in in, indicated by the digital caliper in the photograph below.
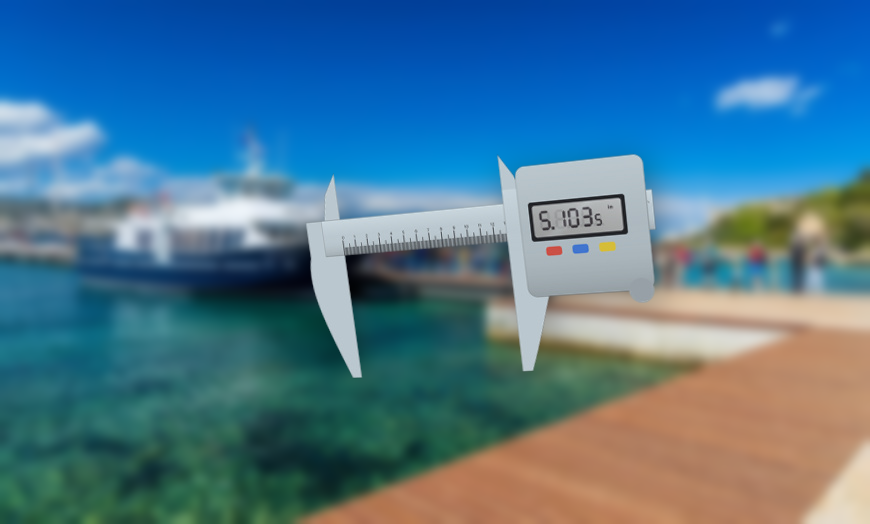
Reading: 5.1035 in
